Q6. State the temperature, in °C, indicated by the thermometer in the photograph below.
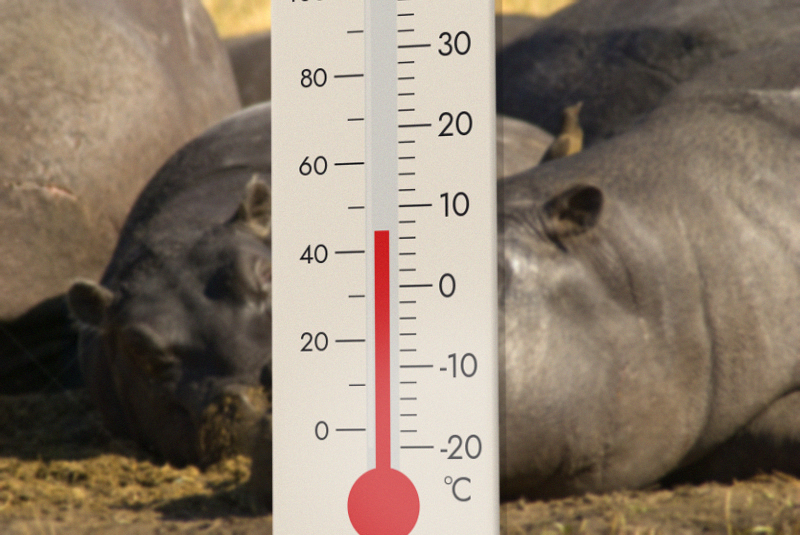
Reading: 7 °C
